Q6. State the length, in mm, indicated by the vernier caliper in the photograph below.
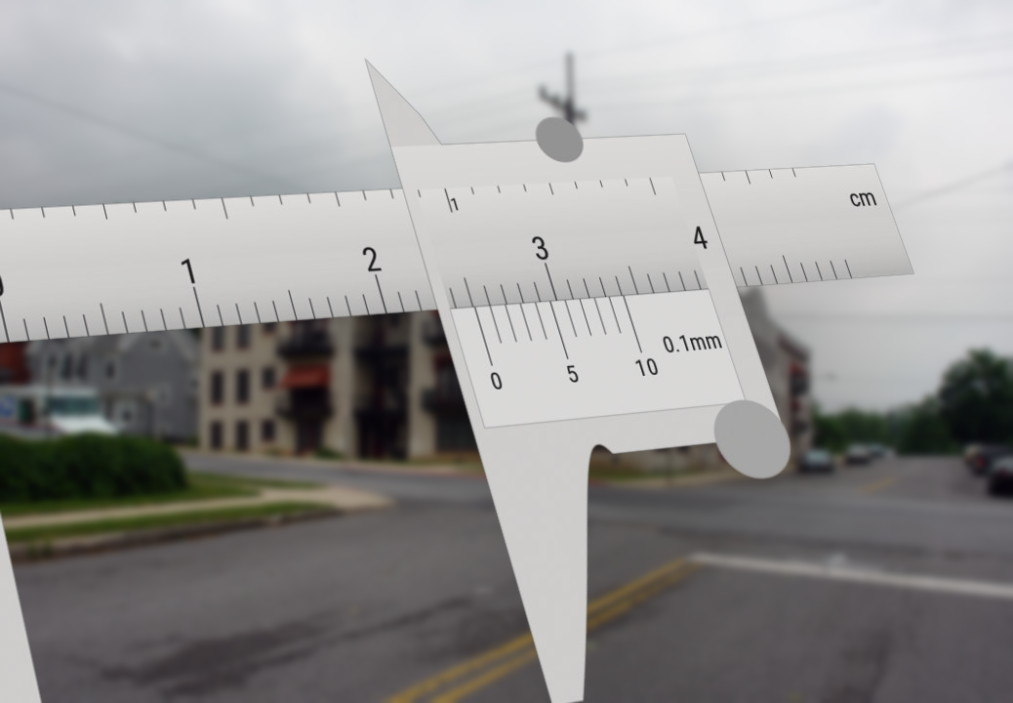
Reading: 25.1 mm
